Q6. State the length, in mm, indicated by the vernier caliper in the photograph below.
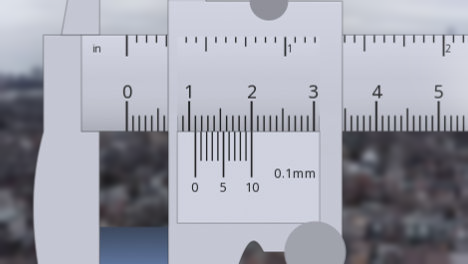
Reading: 11.0 mm
